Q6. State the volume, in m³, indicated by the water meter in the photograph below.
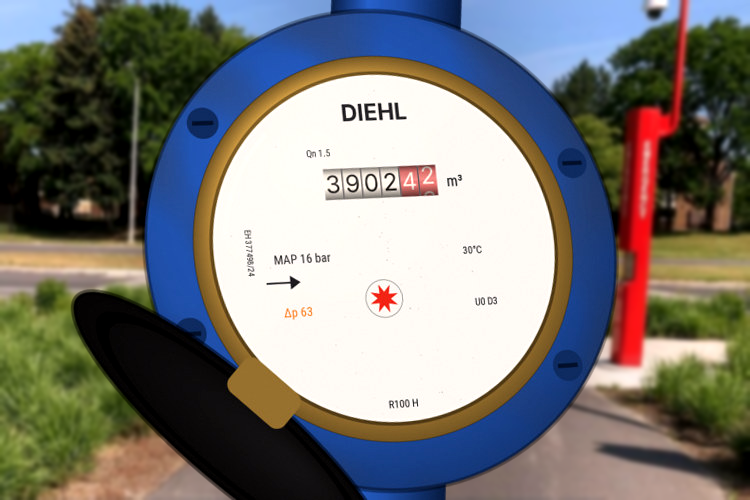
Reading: 3902.42 m³
